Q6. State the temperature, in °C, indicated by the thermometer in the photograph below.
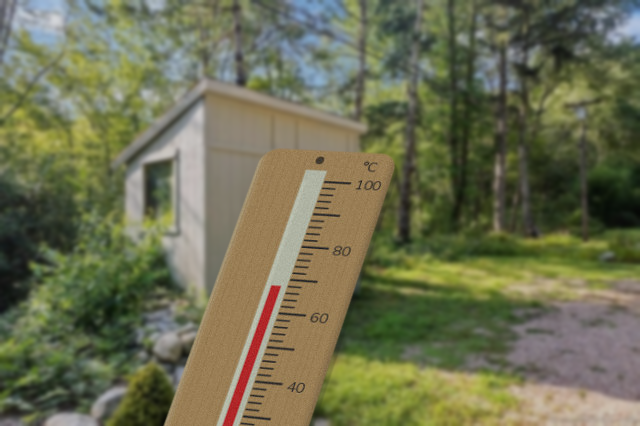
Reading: 68 °C
